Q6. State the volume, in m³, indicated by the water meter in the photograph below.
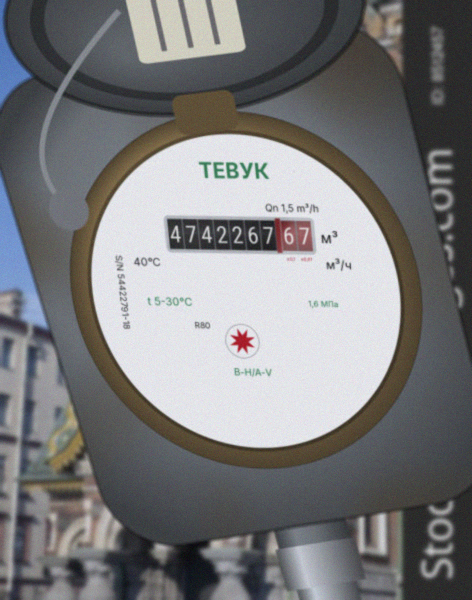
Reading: 4742267.67 m³
